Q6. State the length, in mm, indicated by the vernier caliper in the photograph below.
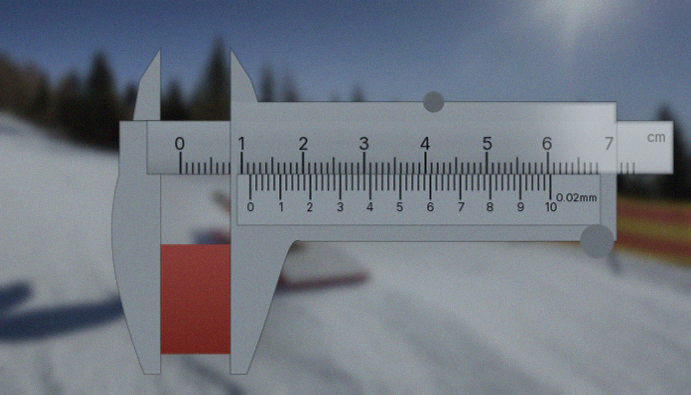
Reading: 11.4 mm
